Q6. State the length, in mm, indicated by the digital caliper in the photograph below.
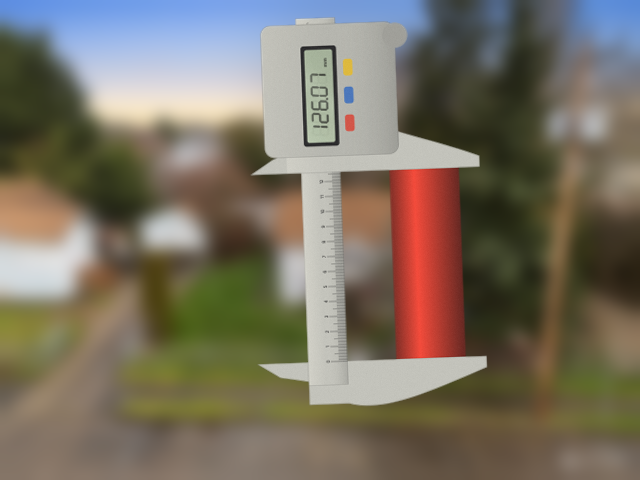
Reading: 126.07 mm
